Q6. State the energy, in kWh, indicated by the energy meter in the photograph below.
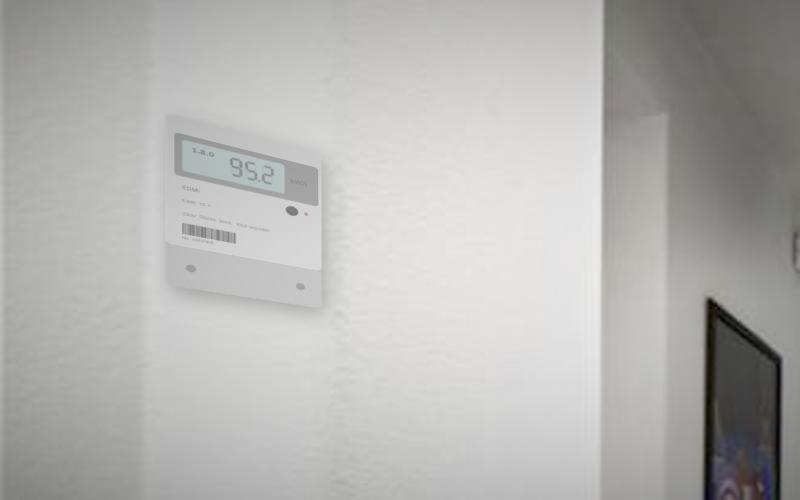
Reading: 95.2 kWh
